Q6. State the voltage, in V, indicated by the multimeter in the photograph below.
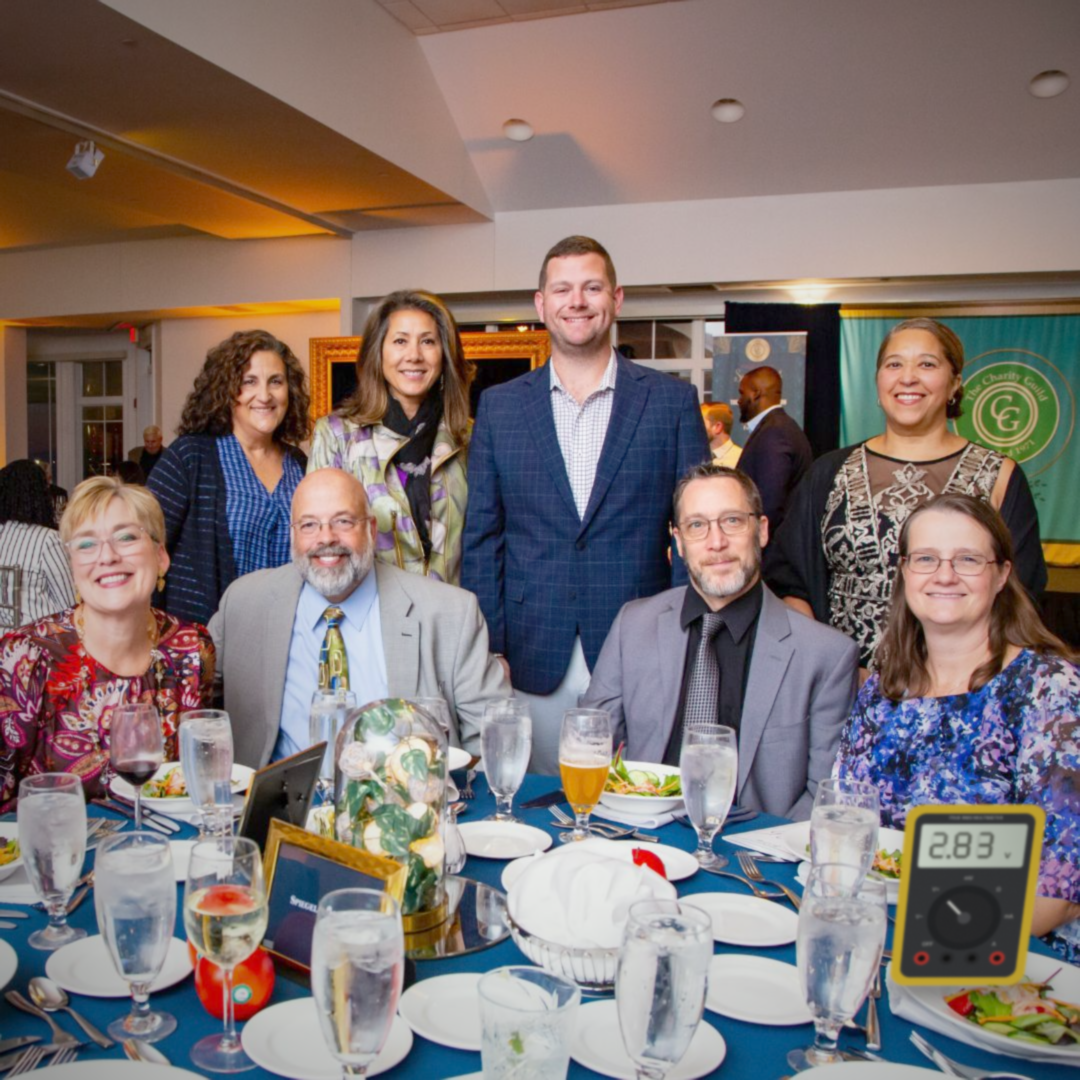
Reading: 2.83 V
